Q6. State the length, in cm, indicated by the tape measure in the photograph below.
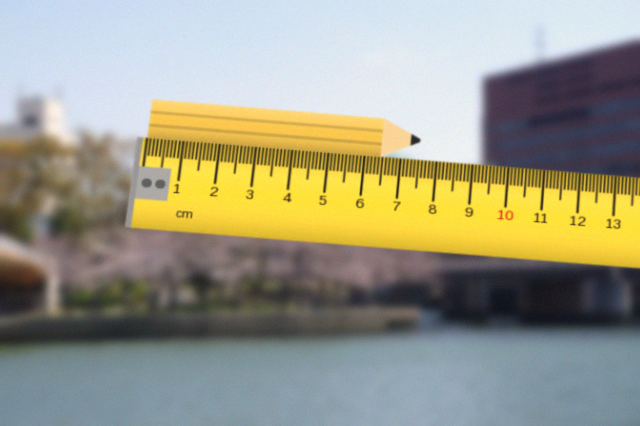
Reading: 7.5 cm
